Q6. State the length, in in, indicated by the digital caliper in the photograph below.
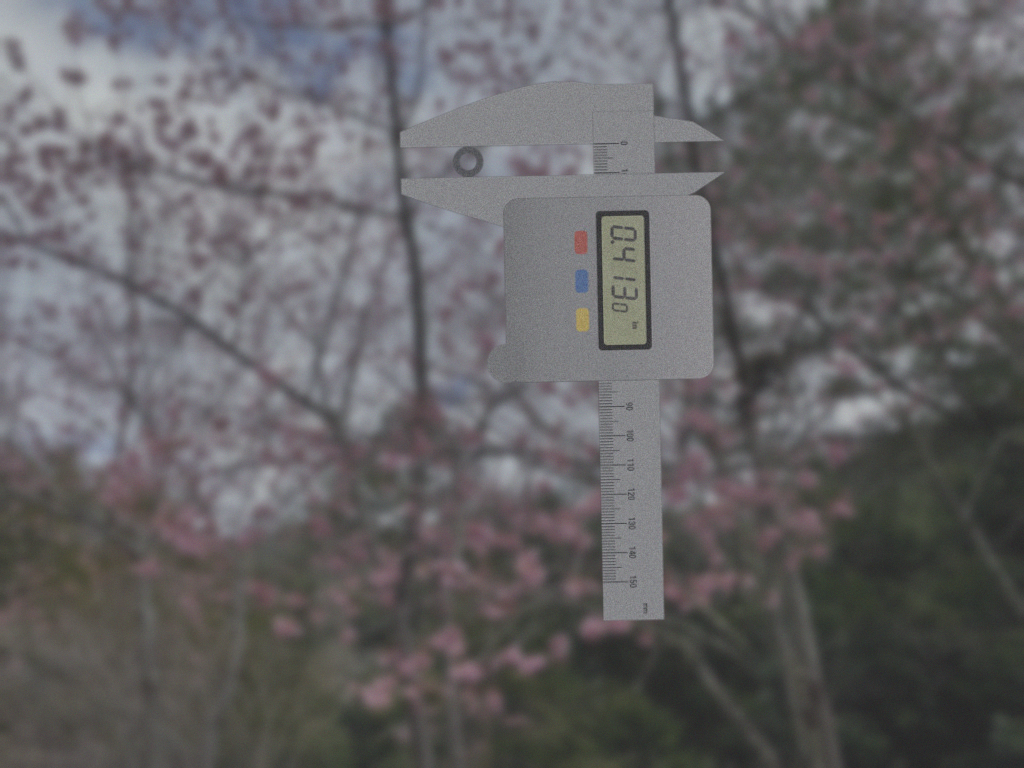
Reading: 0.4130 in
